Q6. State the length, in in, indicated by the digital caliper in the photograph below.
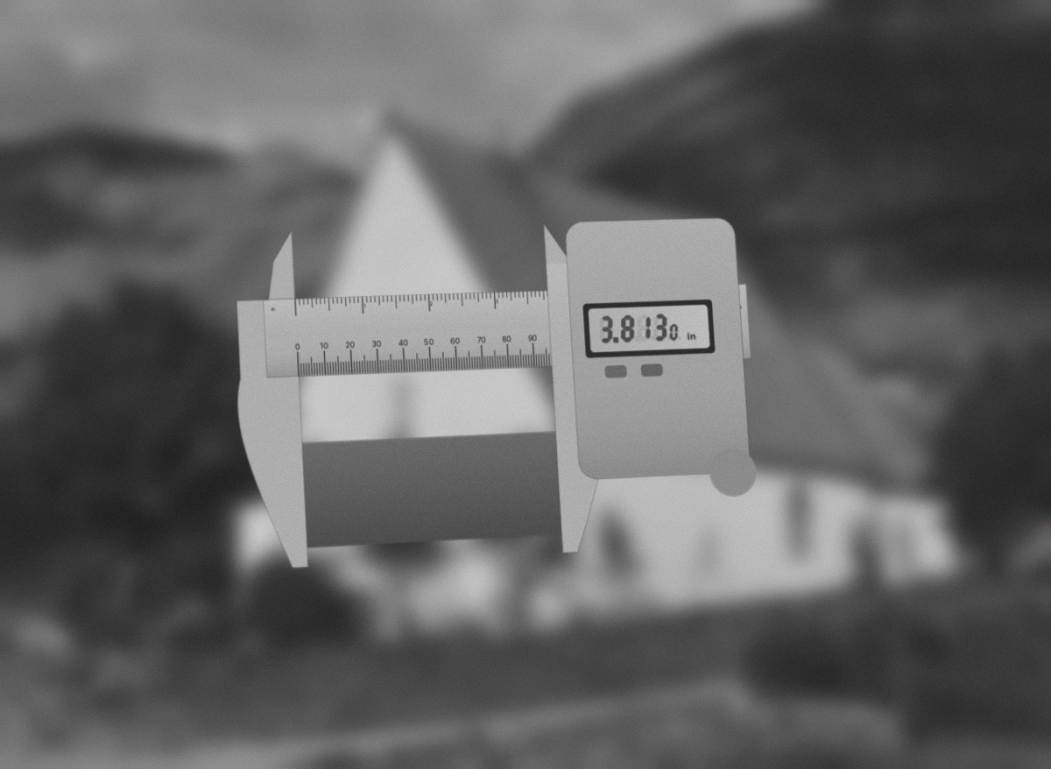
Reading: 3.8130 in
